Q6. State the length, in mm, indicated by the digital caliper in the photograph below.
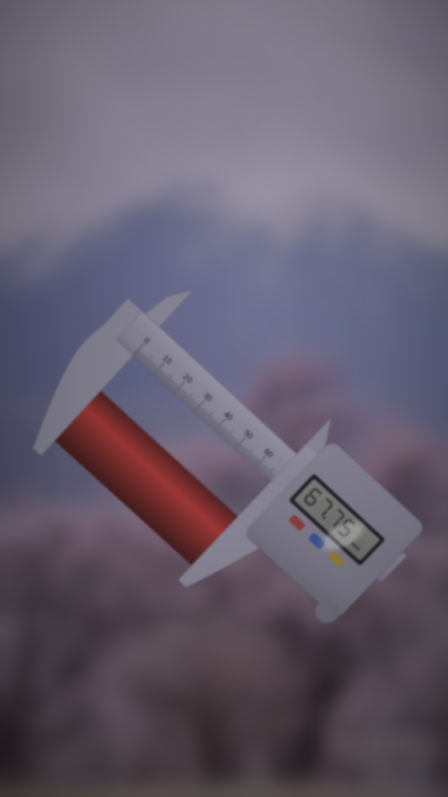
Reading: 67.75 mm
